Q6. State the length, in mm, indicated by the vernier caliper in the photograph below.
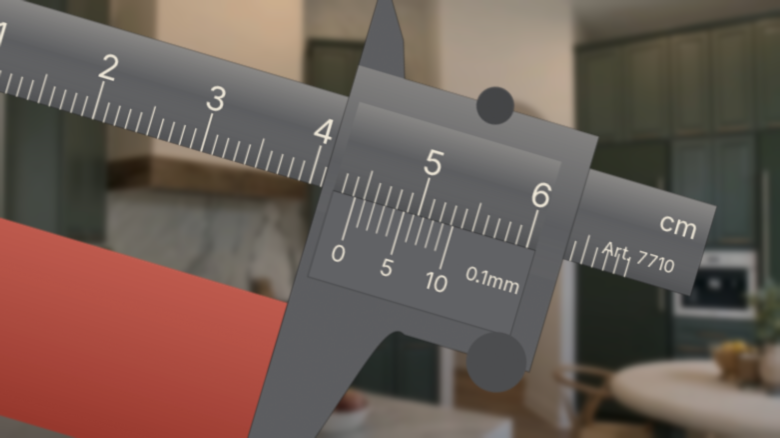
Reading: 44.2 mm
